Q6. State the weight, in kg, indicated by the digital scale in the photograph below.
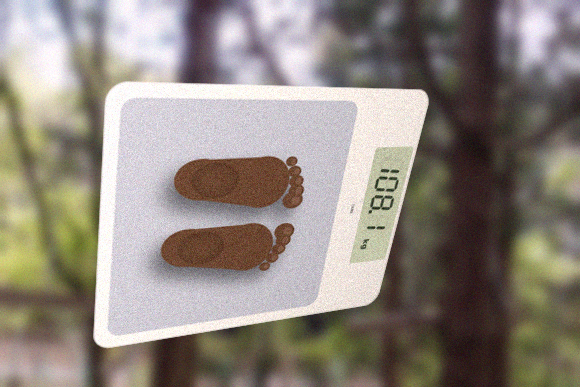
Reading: 108.1 kg
